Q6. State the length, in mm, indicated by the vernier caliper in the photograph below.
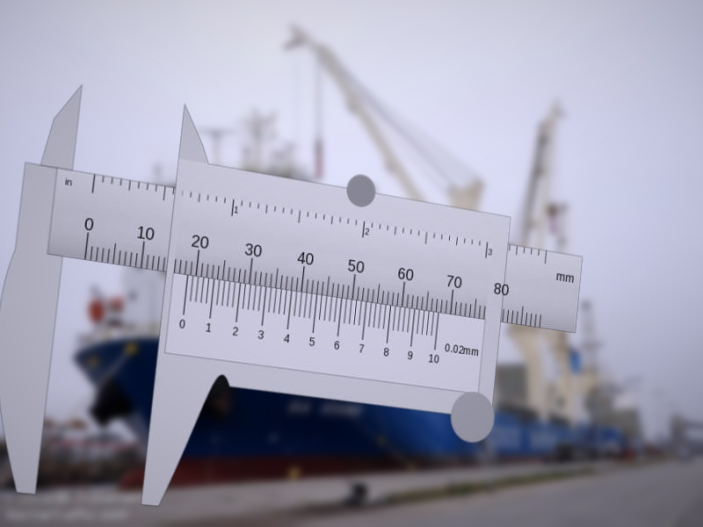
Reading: 18.5 mm
